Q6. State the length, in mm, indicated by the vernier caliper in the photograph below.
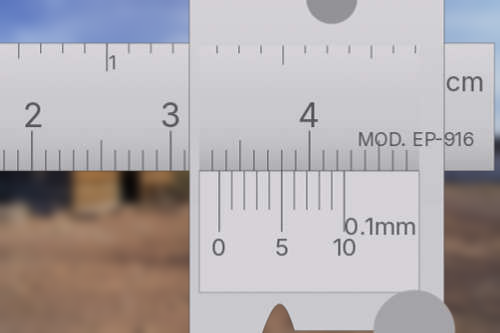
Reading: 33.5 mm
